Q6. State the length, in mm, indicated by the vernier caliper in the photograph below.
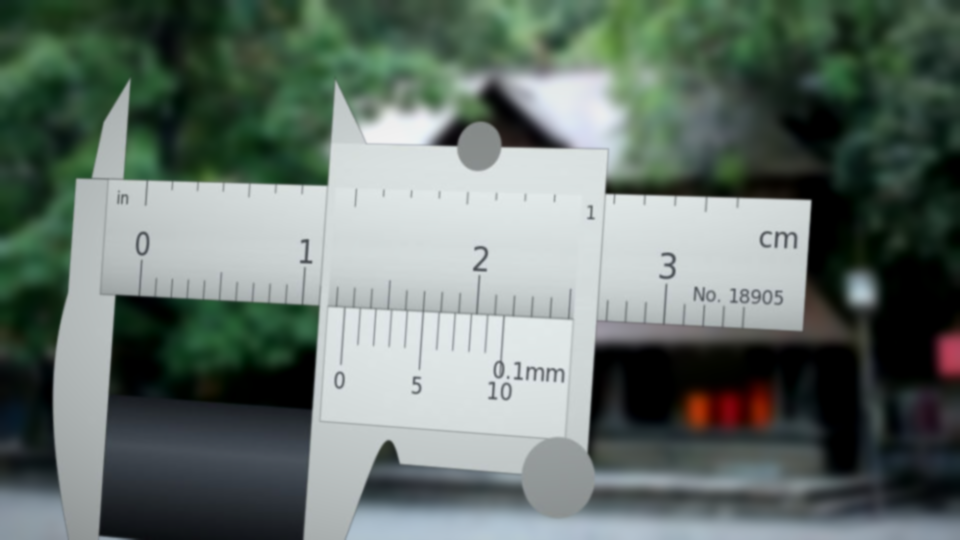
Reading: 12.5 mm
